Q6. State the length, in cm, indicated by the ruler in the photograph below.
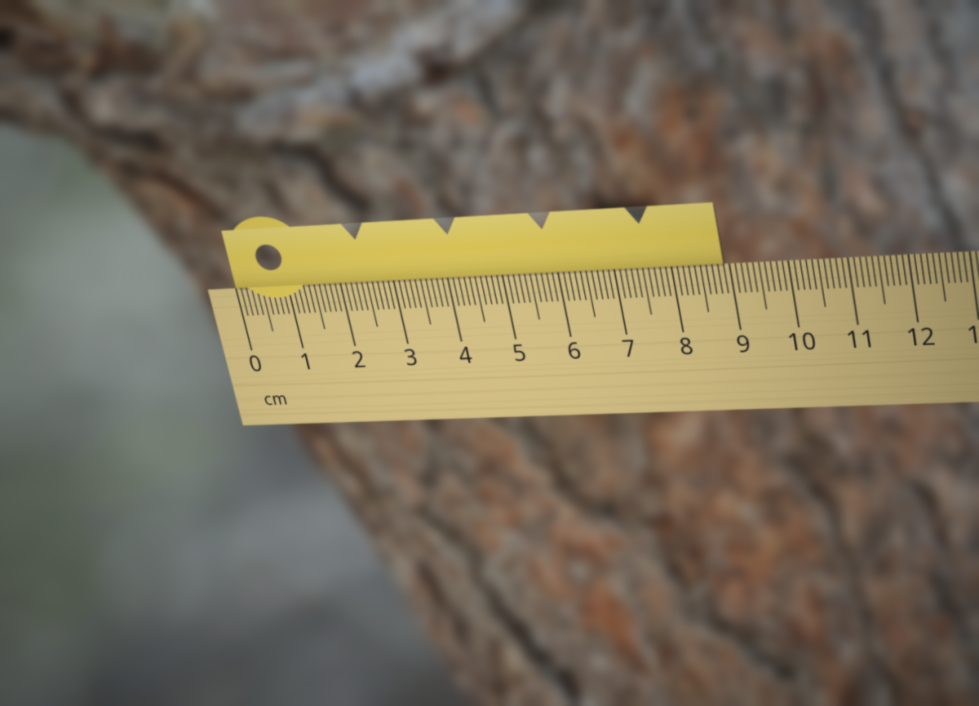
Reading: 8.9 cm
